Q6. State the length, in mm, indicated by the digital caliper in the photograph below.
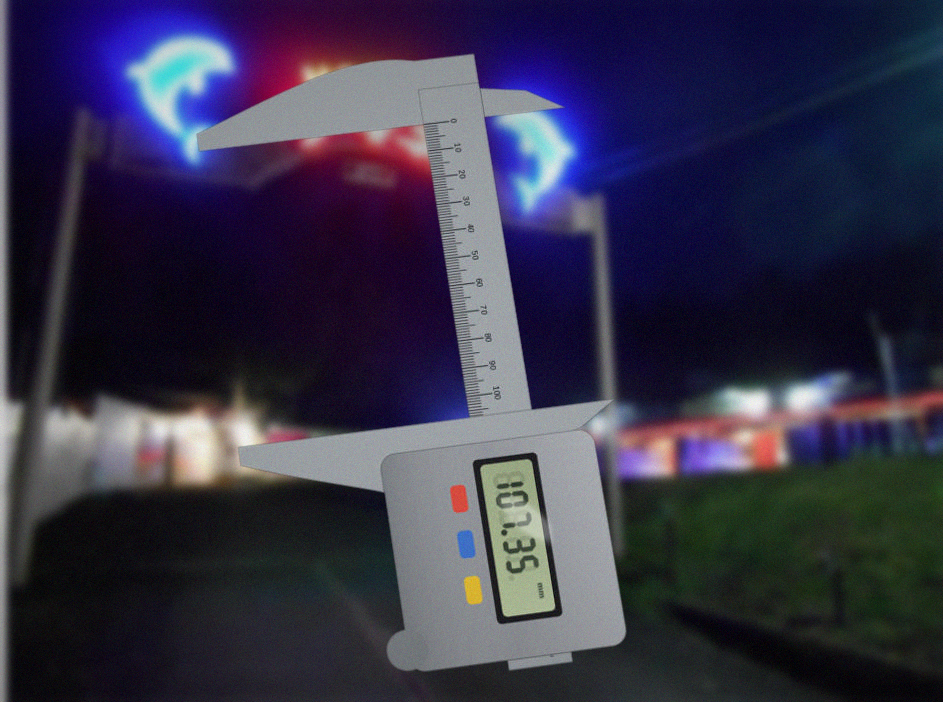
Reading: 107.35 mm
